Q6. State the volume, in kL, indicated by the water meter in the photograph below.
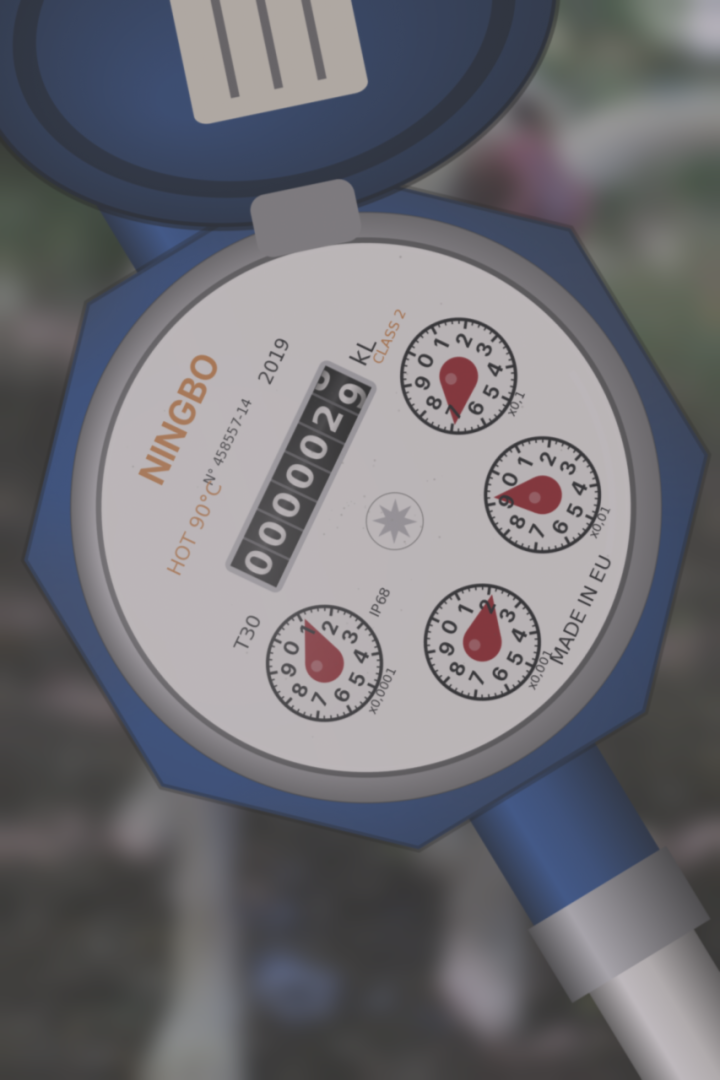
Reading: 28.6921 kL
